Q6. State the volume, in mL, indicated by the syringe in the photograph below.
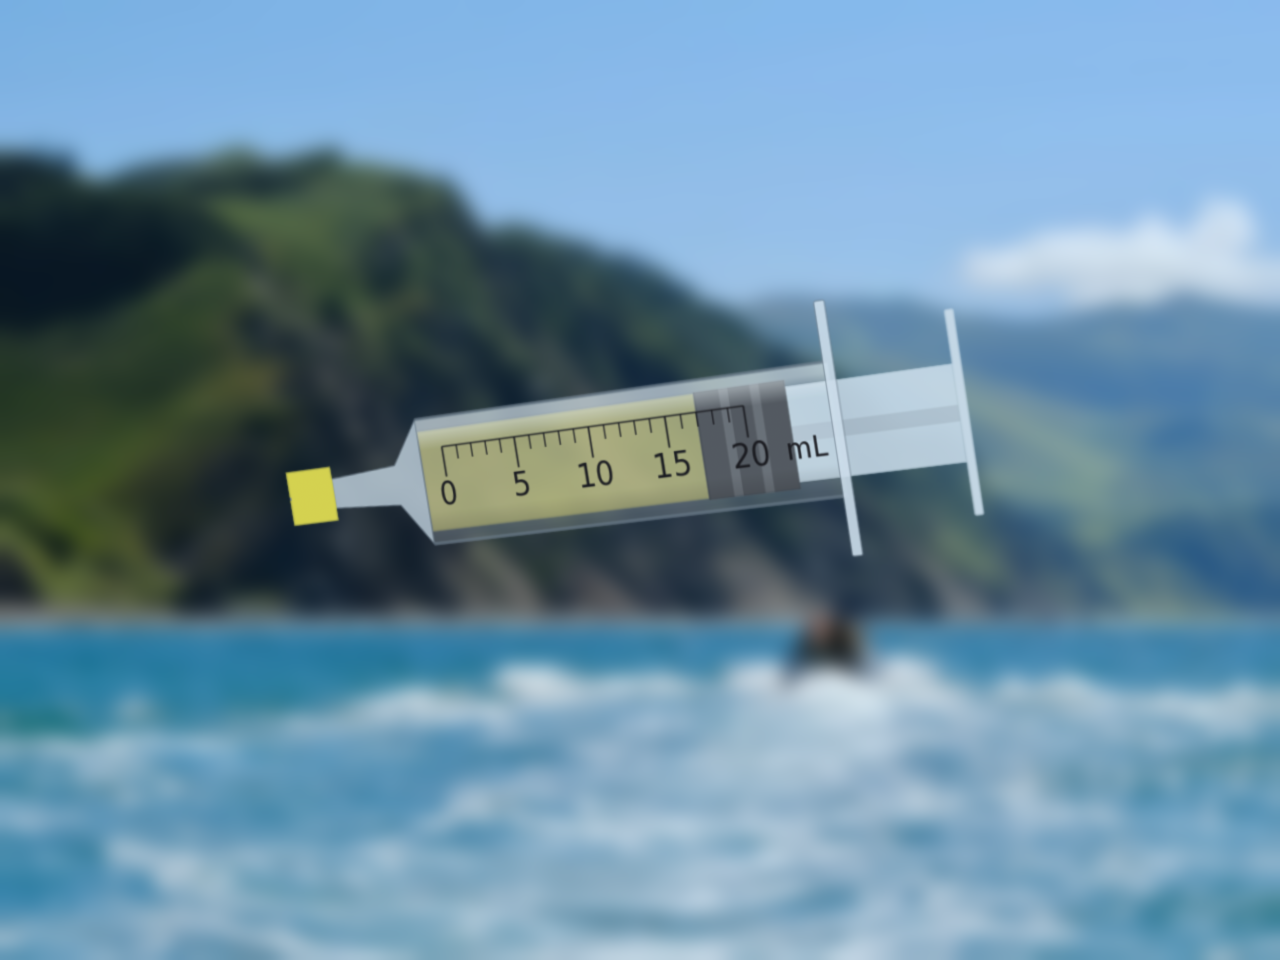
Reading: 17 mL
